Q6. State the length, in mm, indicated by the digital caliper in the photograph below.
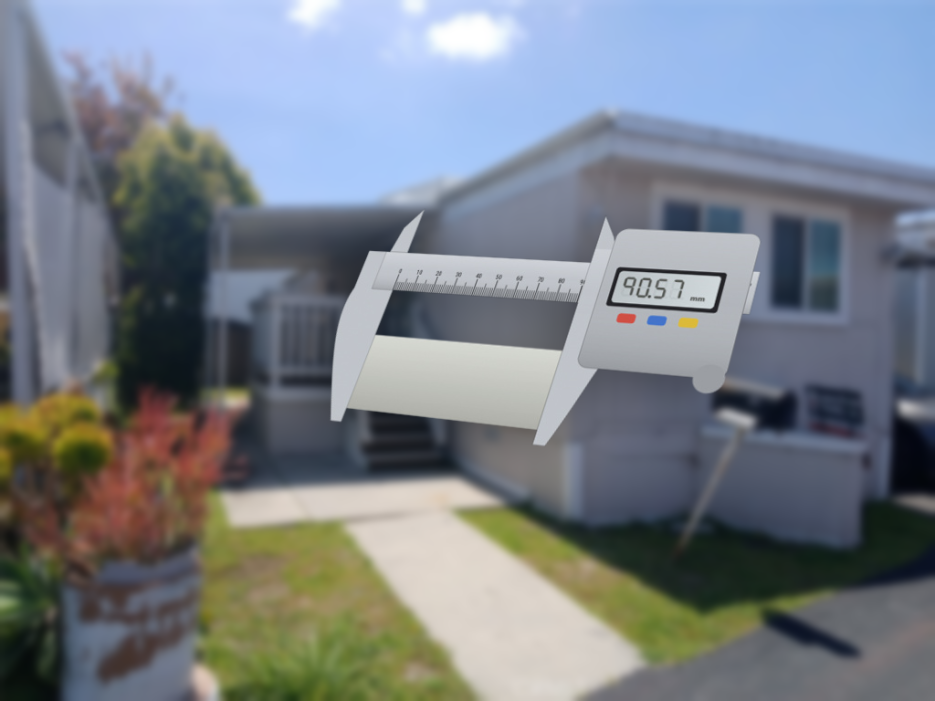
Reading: 90.57 mm
